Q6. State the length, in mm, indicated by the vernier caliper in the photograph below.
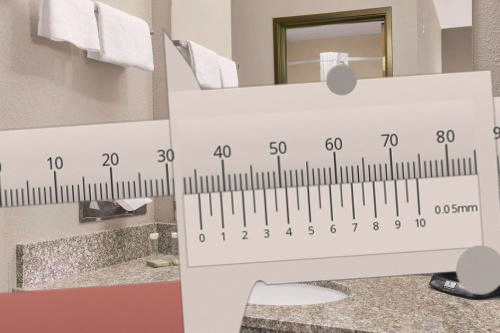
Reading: 35.4 mm
